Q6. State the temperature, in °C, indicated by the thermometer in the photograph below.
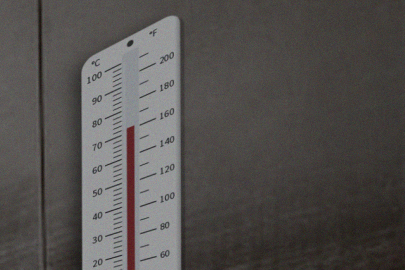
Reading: 72 °C
